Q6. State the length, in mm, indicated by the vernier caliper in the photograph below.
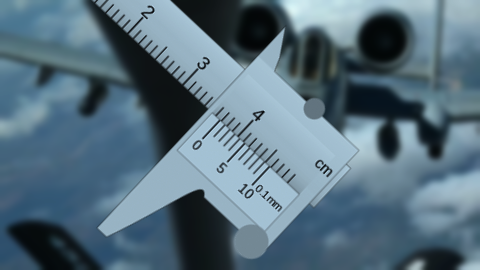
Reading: 36.8 mm
